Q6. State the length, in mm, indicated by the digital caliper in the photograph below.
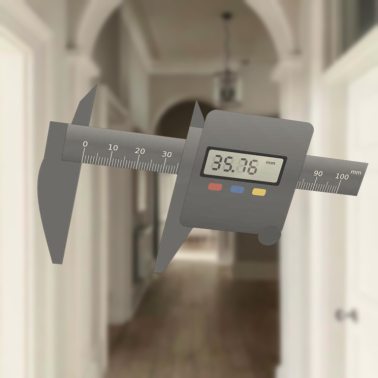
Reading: 35.76 mm
